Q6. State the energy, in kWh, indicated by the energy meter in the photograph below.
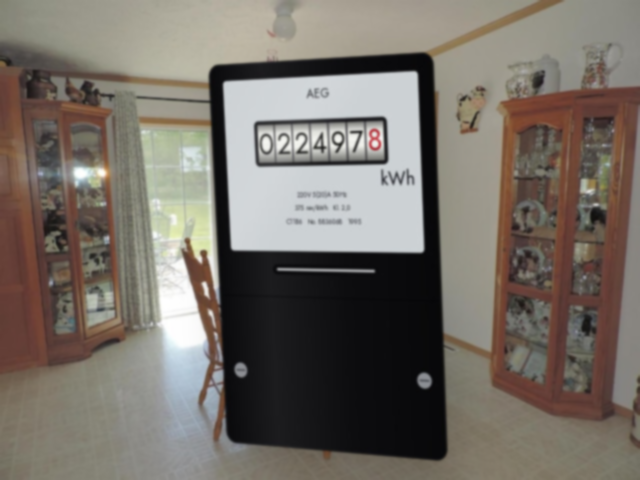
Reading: 22497.8 kWh
